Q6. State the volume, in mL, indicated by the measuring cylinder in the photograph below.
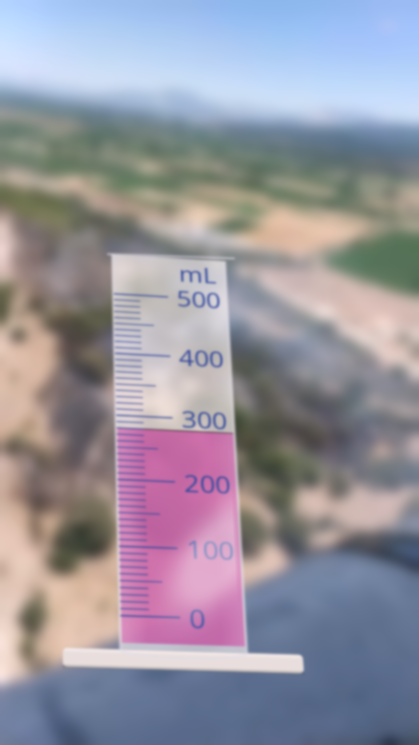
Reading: 280 mL
